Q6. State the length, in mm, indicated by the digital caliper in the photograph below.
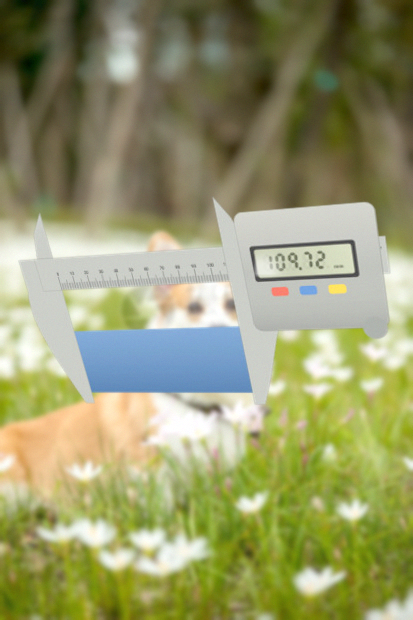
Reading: 109.72 mm
